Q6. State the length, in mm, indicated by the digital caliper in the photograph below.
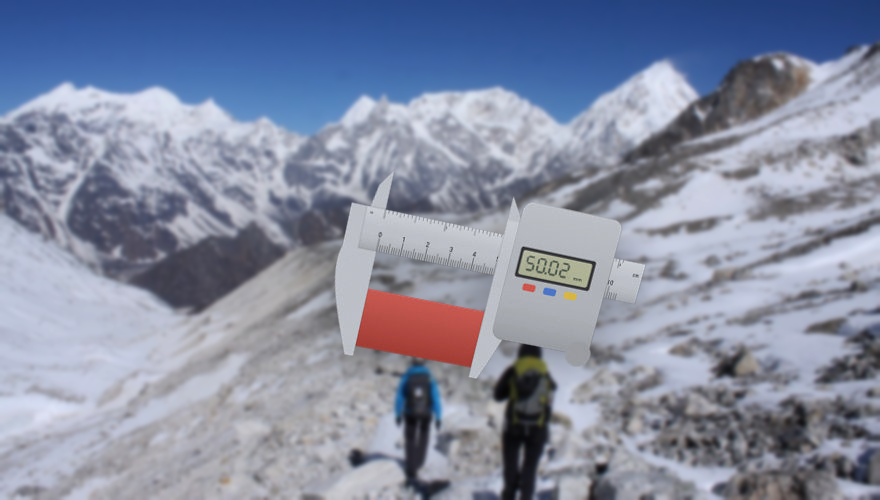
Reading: 50.02 mm
